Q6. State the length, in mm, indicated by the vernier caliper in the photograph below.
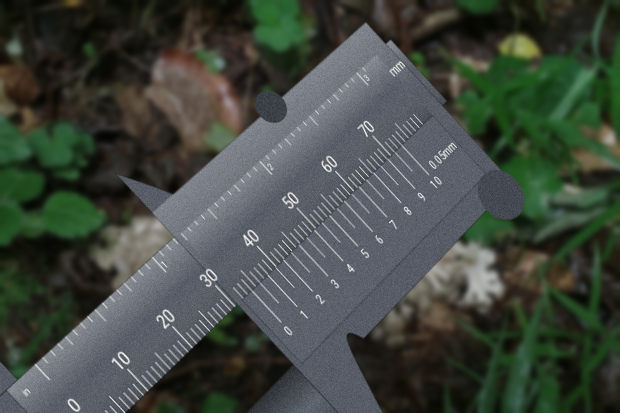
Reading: 34.0 mm
